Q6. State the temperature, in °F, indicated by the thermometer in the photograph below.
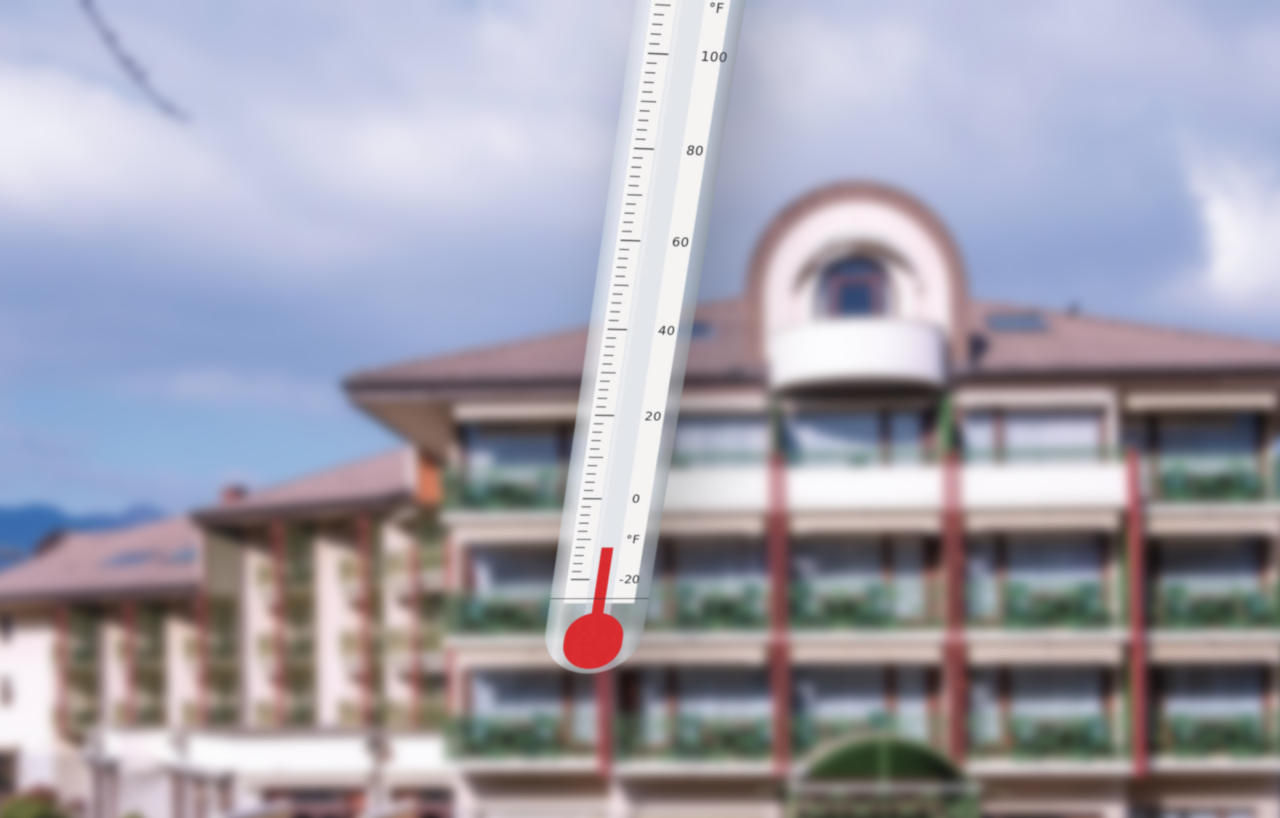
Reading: -12 °F
